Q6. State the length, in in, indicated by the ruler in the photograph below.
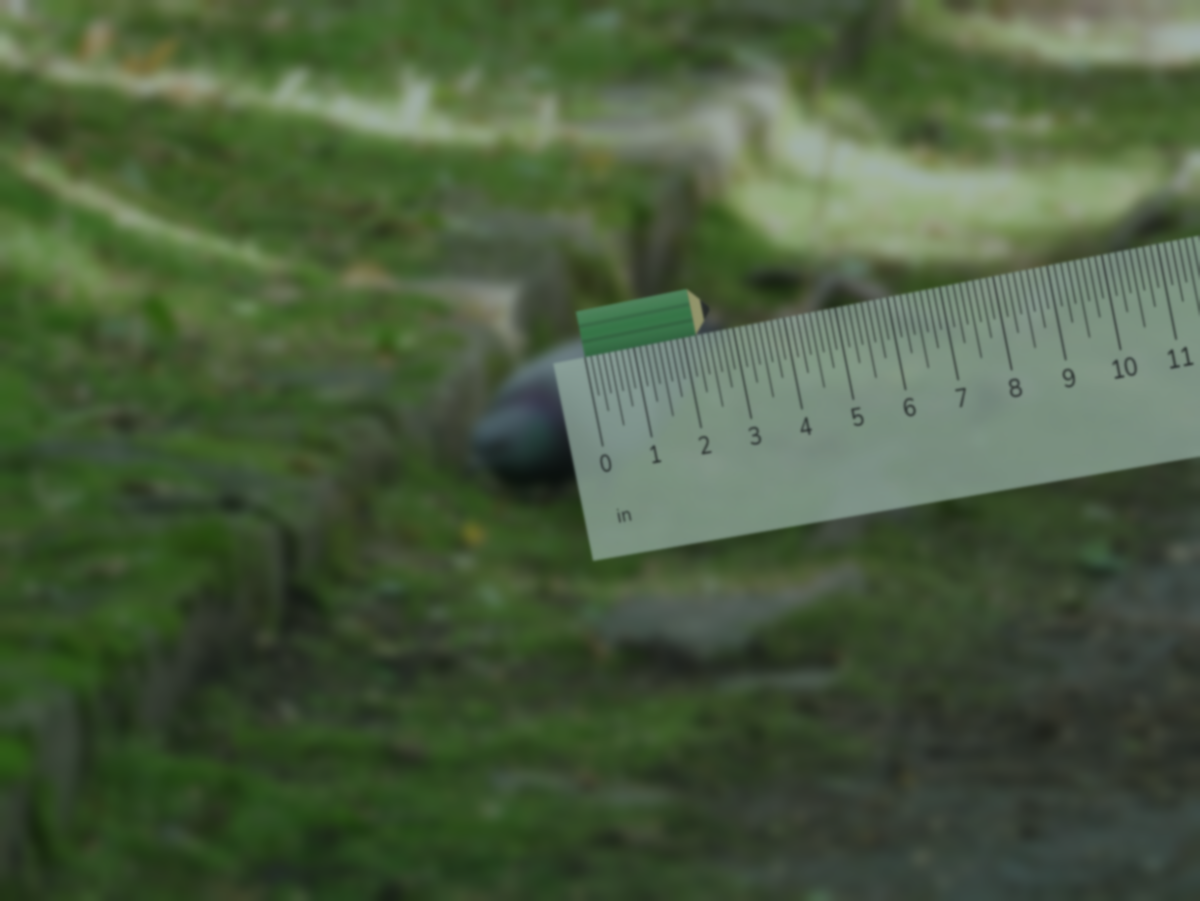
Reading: 2.625 in
